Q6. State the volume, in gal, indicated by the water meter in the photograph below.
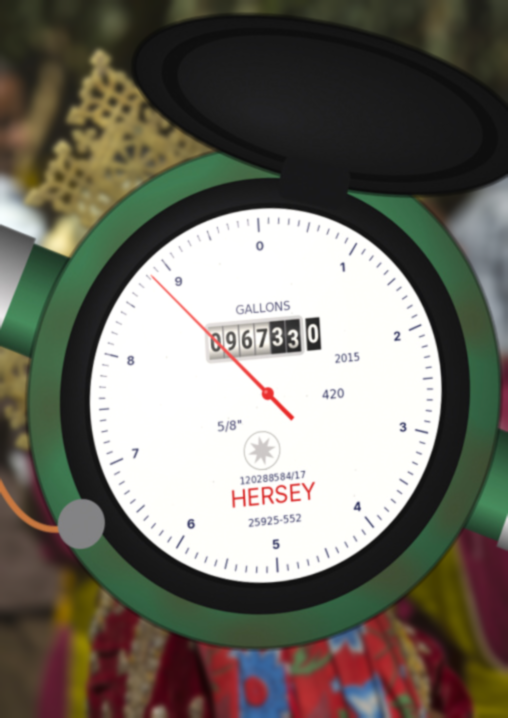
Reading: 967328.8 gal
